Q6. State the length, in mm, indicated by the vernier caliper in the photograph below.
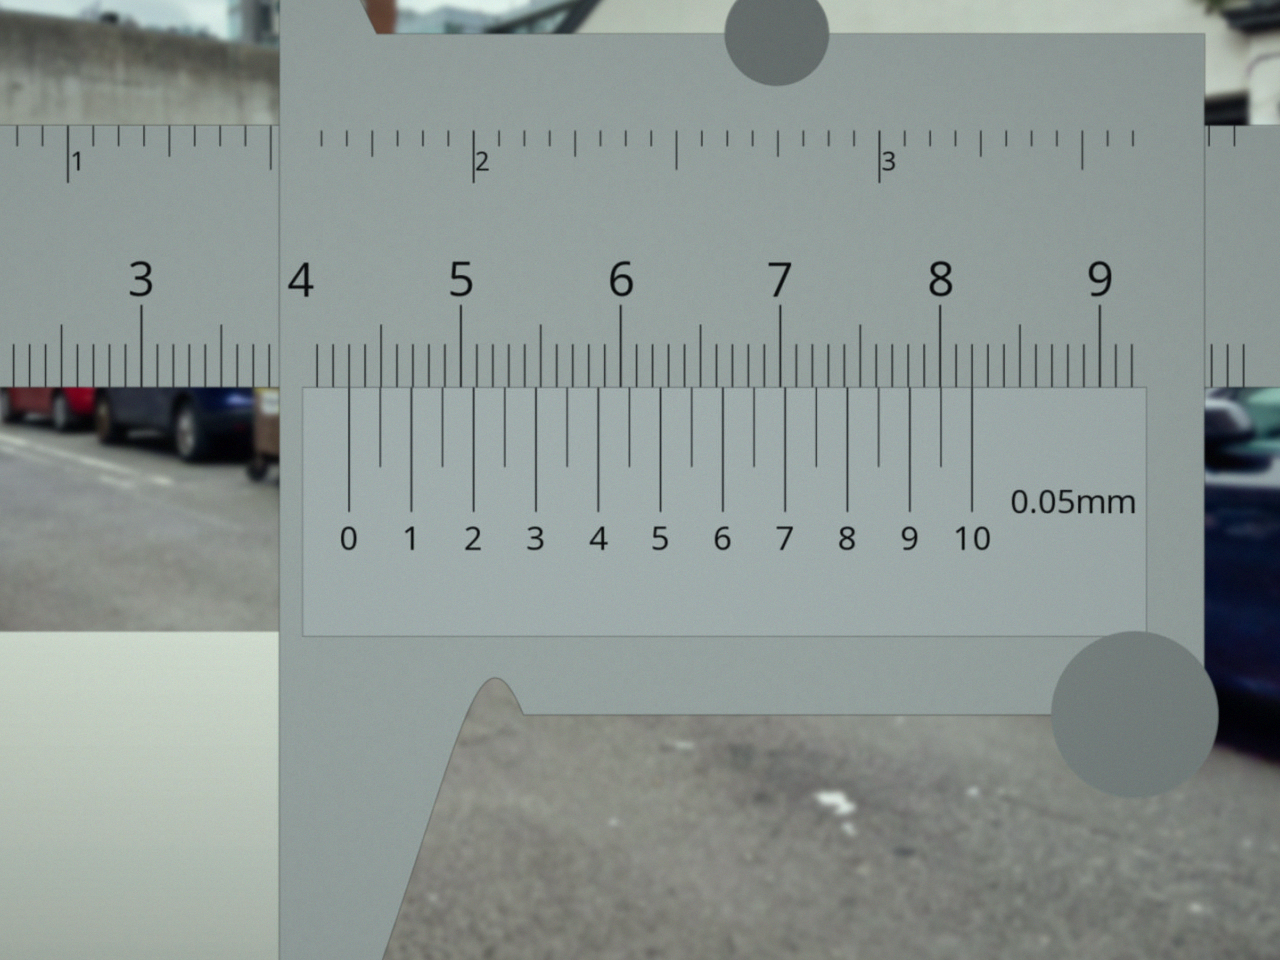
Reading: 43.0 mm
